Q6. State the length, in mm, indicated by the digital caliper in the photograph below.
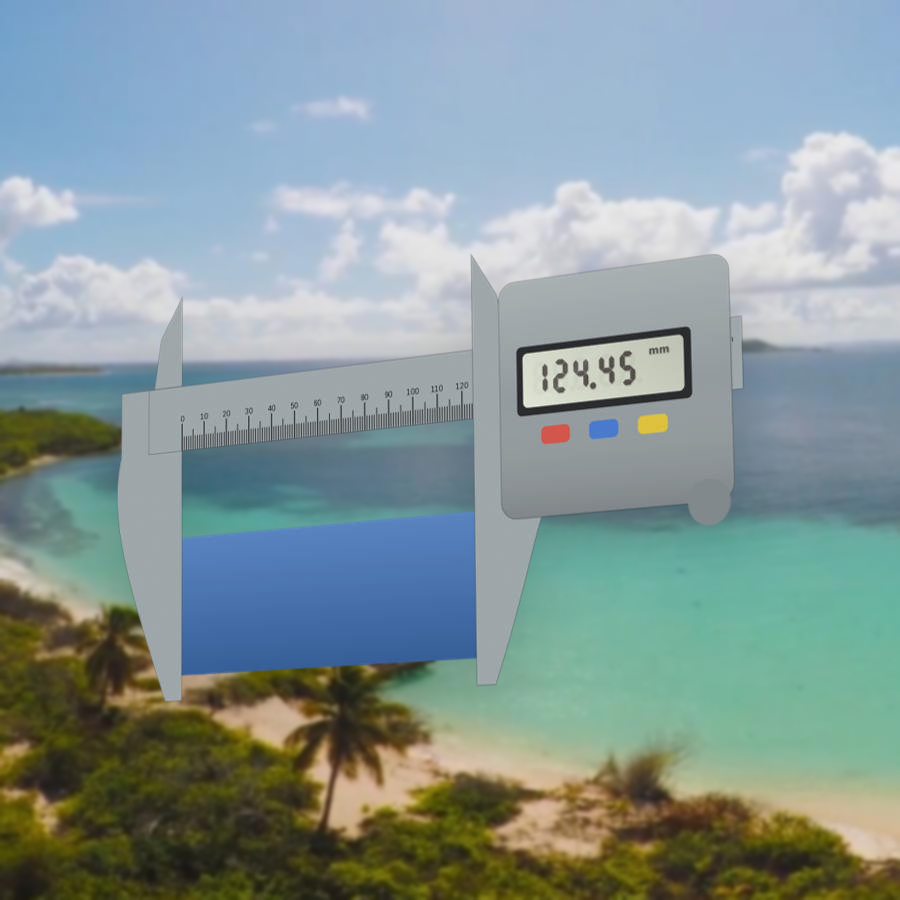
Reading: 124.45 mm
